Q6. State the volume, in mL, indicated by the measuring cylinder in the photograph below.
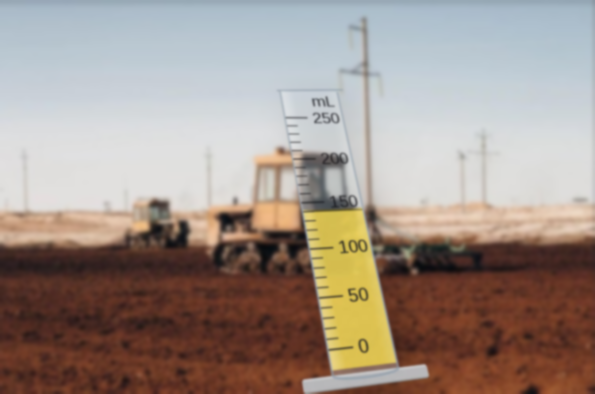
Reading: 140 mL
